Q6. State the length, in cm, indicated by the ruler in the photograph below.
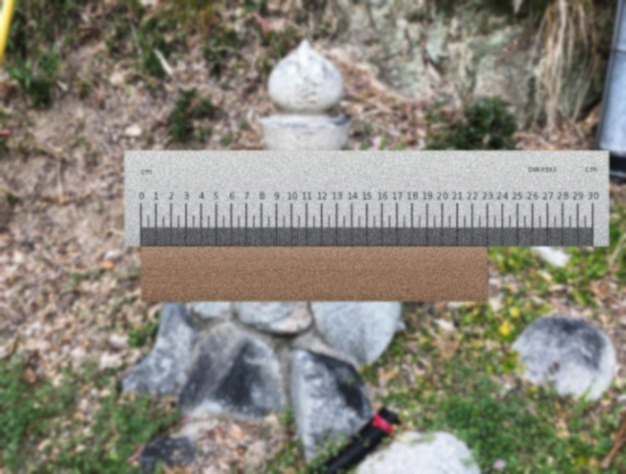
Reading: 23 cm
